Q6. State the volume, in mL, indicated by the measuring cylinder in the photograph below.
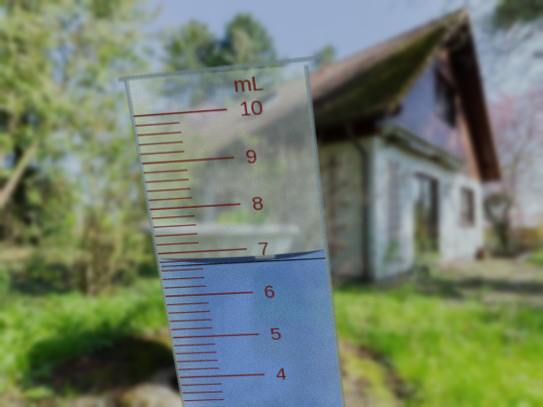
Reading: 6.7 mL
